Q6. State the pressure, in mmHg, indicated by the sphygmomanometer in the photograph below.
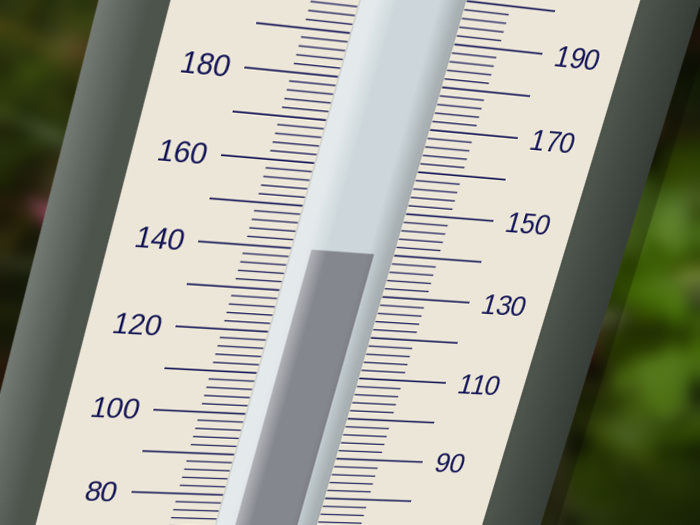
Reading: 140 mmHg
